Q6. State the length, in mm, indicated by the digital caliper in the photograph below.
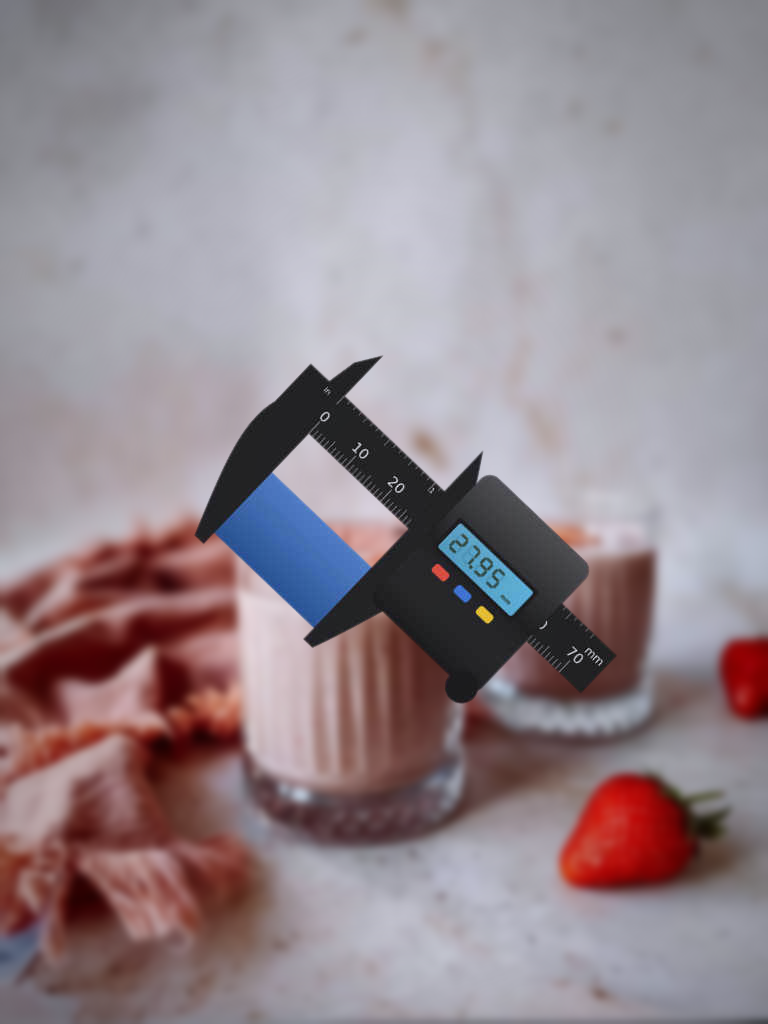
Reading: 27.95 mm
